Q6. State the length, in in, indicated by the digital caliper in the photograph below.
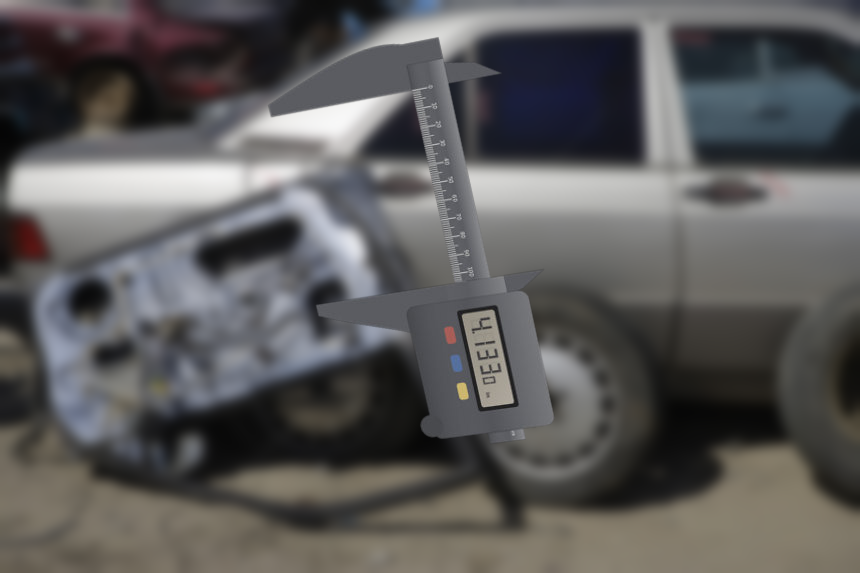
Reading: 4.1330 in
